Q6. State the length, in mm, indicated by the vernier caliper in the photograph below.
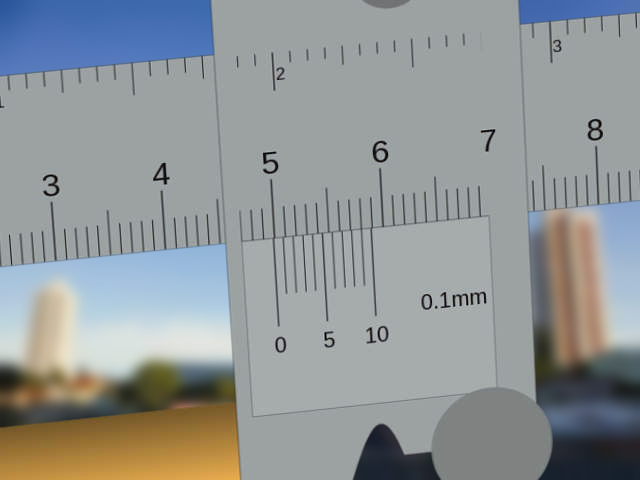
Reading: 49.9 mm
